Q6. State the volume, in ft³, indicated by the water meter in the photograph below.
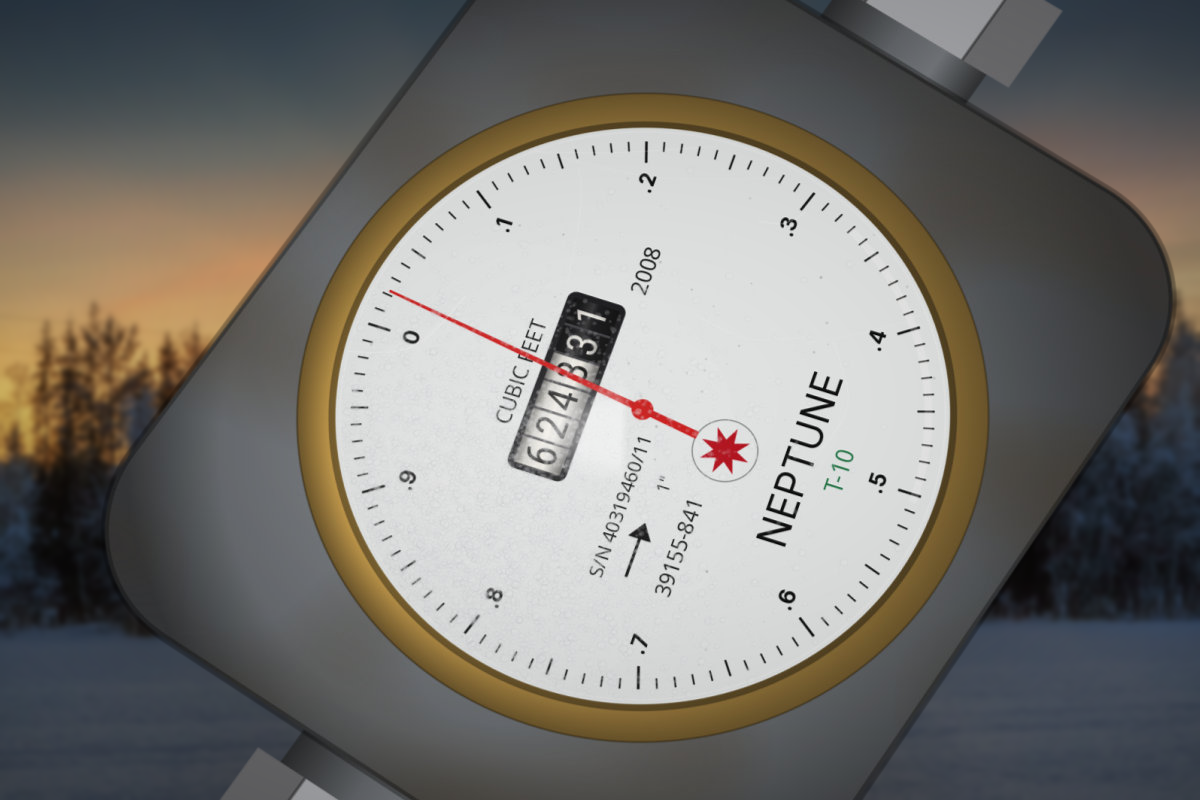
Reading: 624831.02 ft³
